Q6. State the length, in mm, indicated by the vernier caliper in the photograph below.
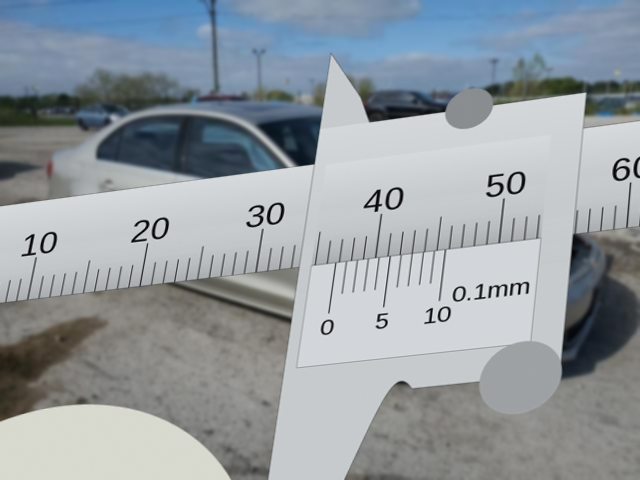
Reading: 36.7 mm
